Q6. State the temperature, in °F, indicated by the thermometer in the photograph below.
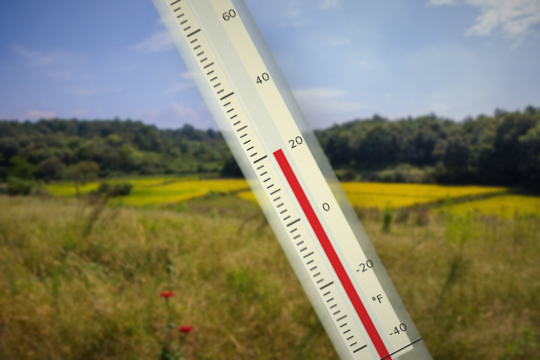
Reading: 20 °F
